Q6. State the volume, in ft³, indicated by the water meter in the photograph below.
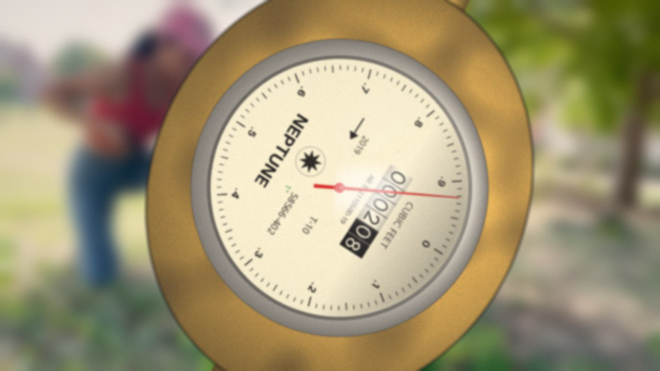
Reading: 207.92 ft³
